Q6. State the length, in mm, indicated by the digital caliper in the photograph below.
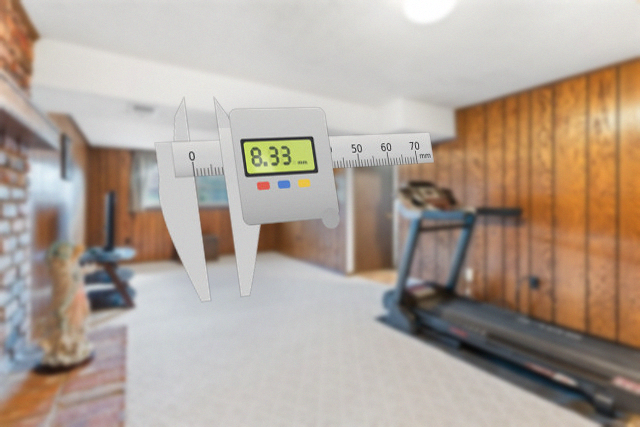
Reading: 8.33 mm
